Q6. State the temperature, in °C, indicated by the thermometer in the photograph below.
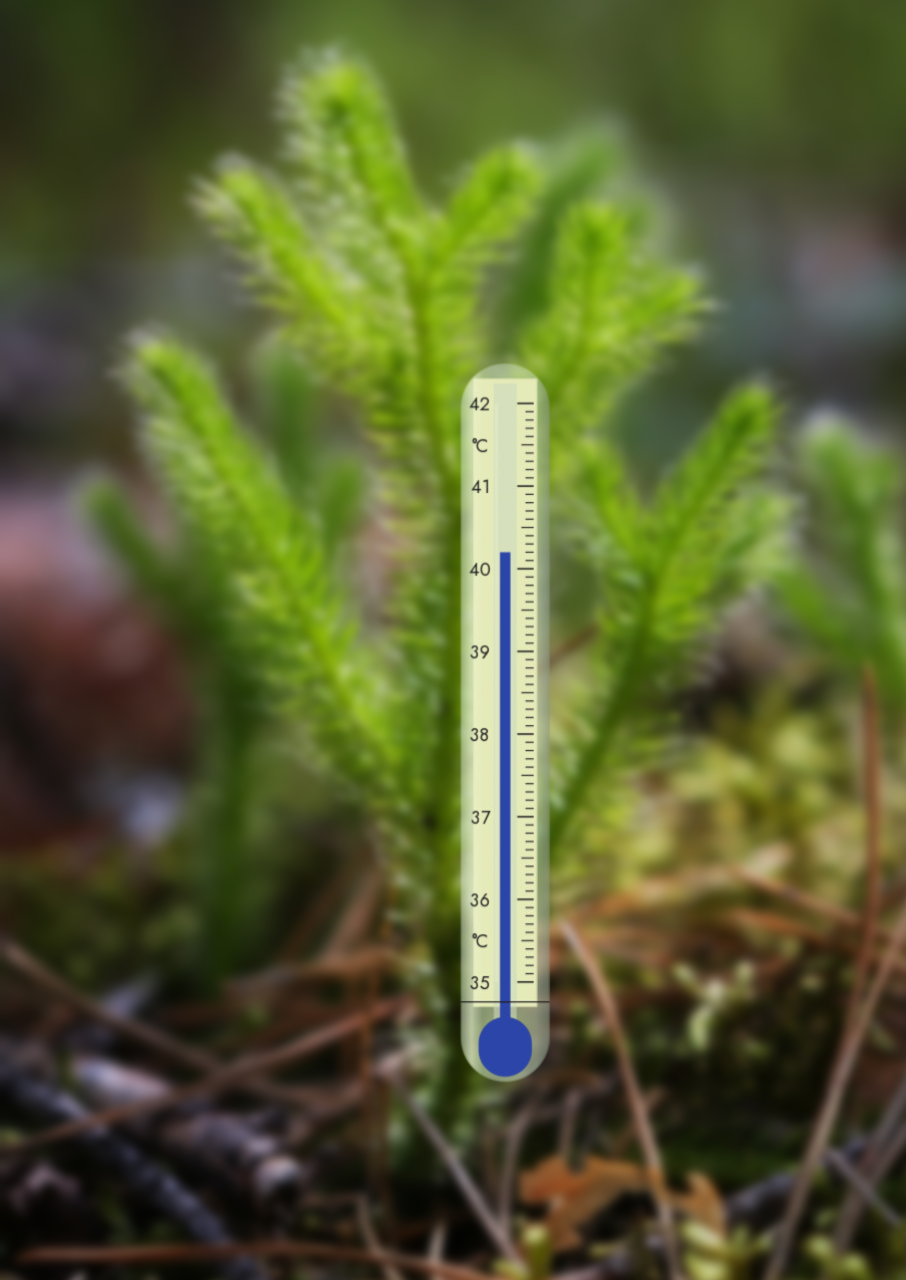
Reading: 40.2 °C
